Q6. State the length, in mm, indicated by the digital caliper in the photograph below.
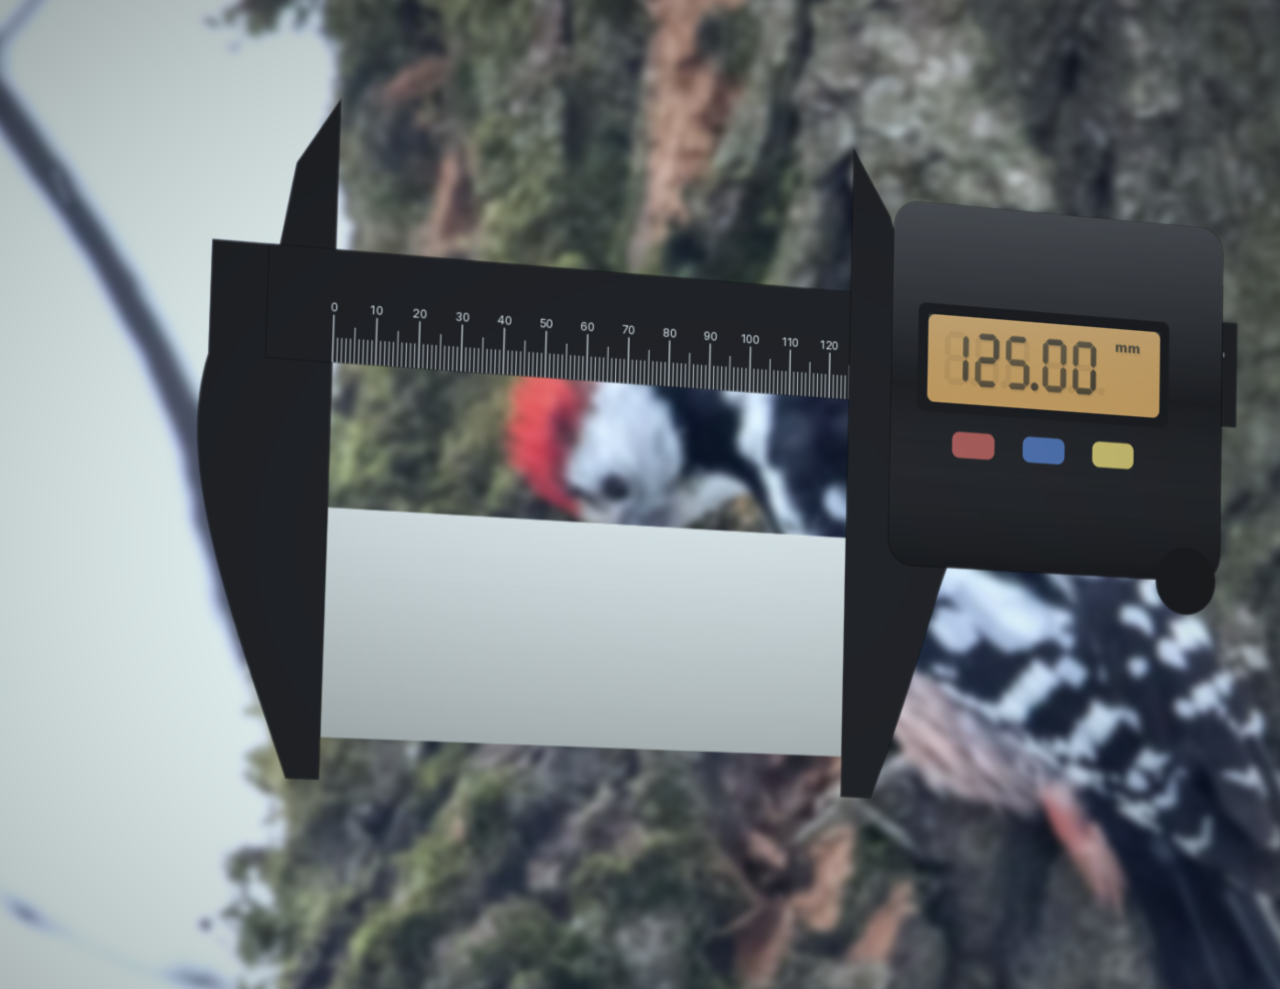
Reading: 125.00 mm
